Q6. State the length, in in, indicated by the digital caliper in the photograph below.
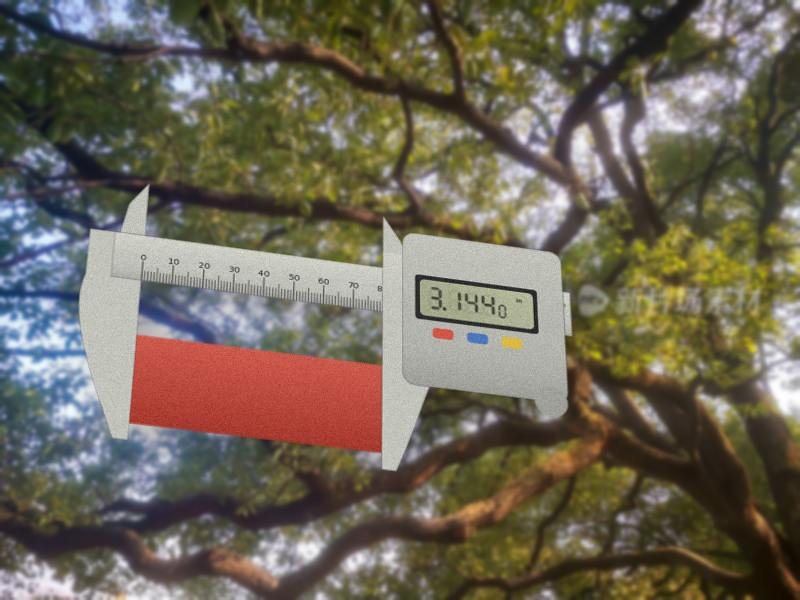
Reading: 3.1440 in
